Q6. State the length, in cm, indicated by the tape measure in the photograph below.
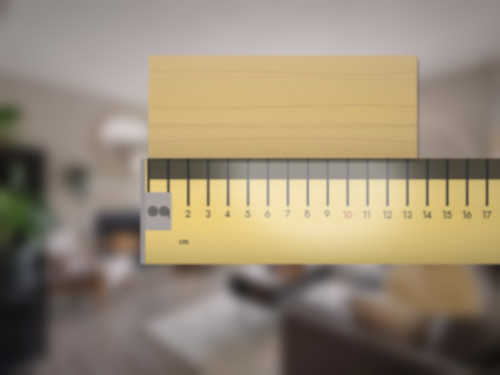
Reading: 13.5 cm
